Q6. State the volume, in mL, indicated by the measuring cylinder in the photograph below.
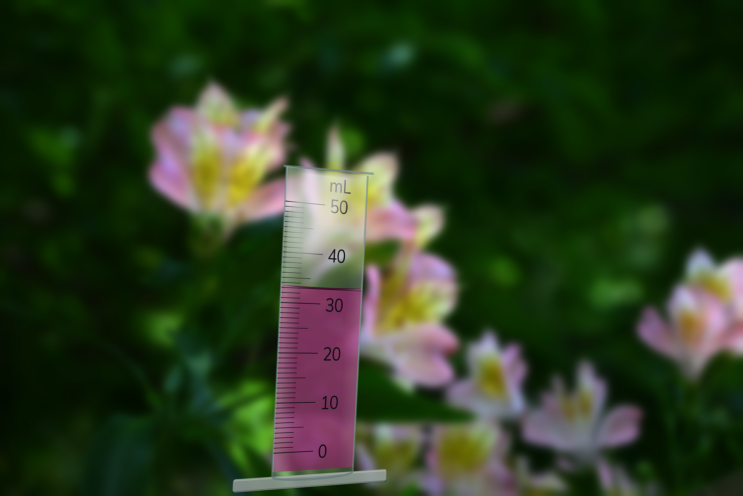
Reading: 33 mL
